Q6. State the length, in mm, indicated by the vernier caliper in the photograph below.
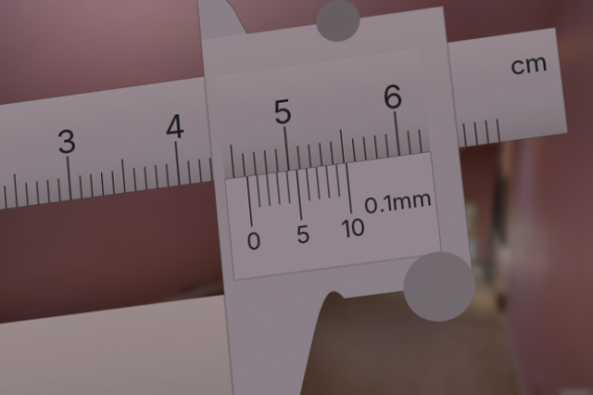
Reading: 46.2 mm
